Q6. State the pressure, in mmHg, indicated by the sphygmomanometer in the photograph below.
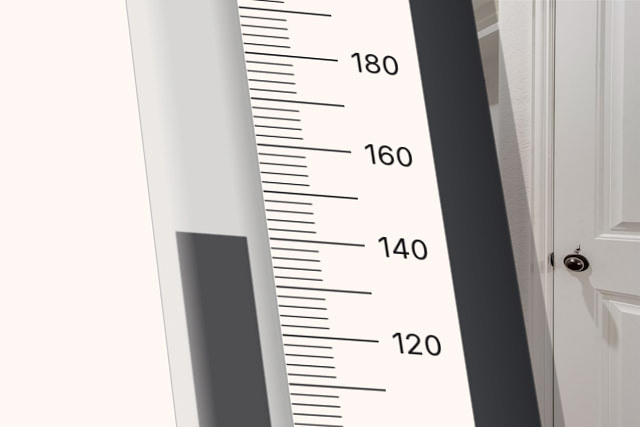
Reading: 140 mmHg
